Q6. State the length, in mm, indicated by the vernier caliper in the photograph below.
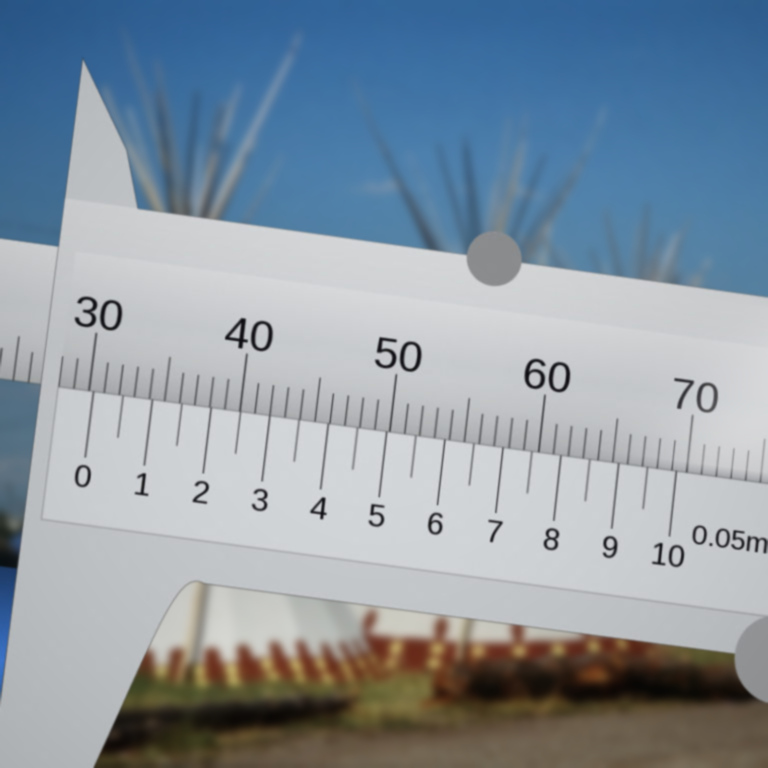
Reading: 30.3 mm
